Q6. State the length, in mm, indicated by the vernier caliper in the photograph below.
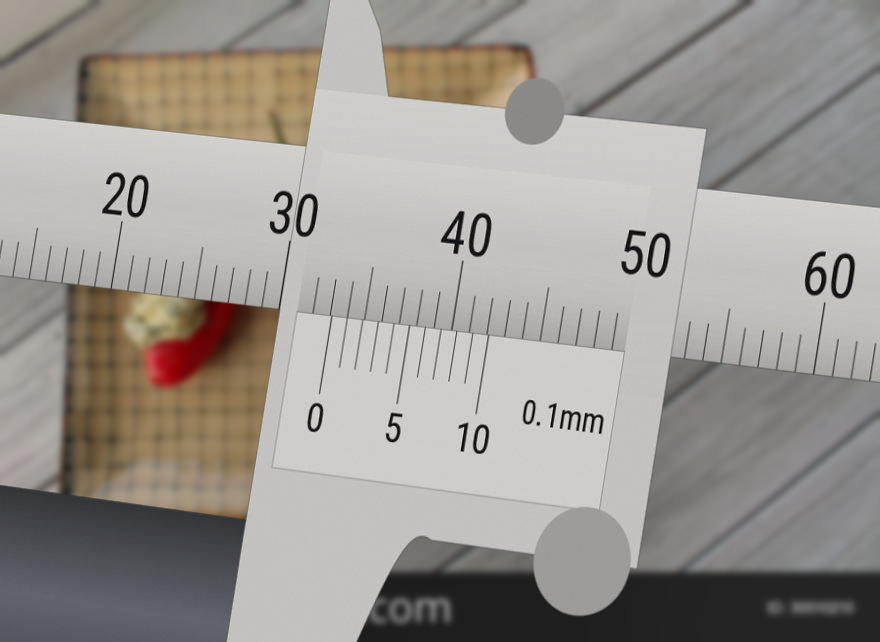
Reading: 33.1 mm
